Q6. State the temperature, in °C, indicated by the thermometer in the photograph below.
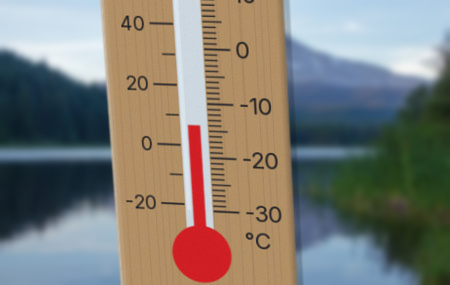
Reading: -14 °C
